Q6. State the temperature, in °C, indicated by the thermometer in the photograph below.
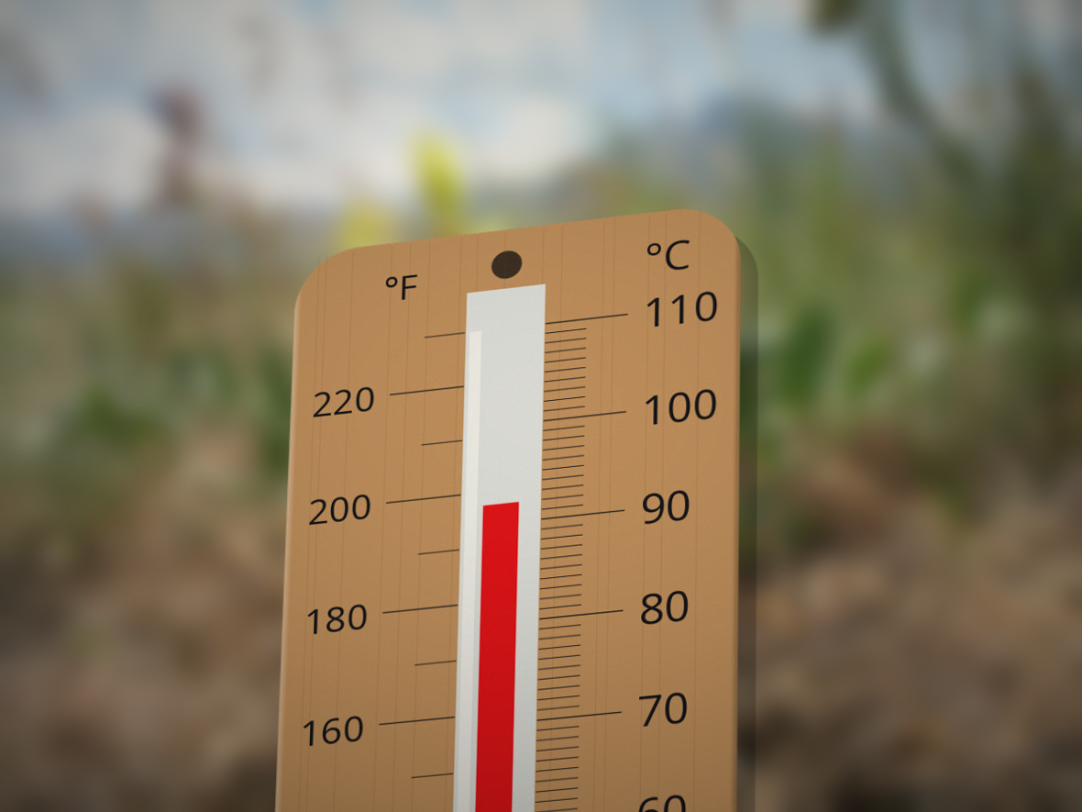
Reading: 92 °C
